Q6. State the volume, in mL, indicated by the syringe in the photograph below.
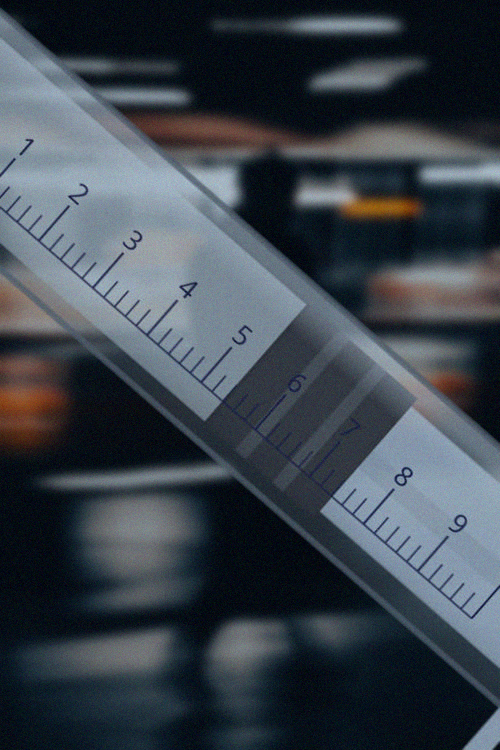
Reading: 5.4 mL
